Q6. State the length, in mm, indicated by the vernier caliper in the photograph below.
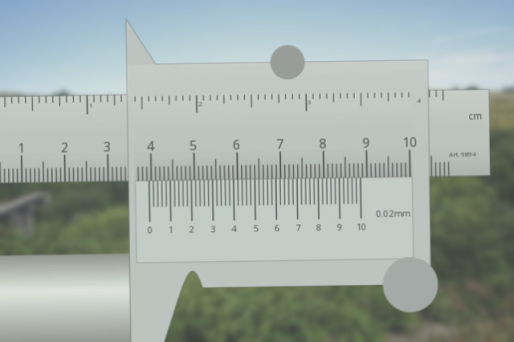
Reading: 39.5 mm
